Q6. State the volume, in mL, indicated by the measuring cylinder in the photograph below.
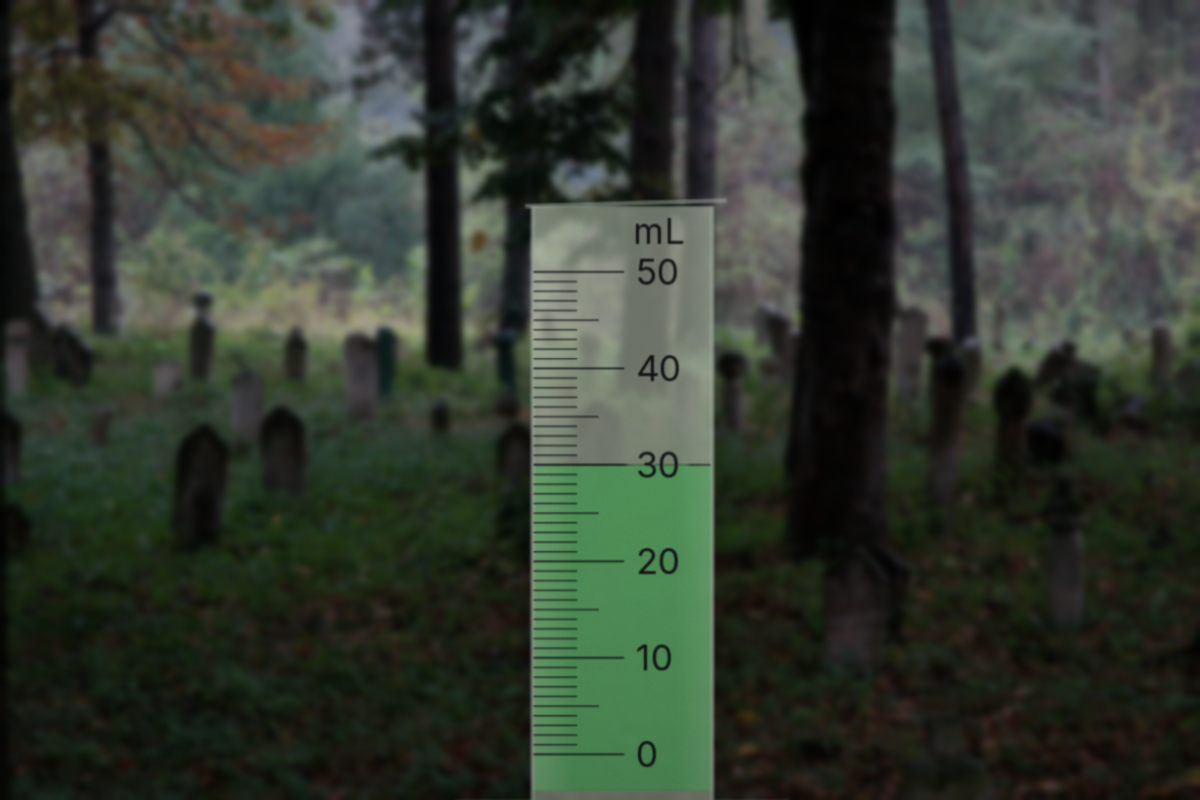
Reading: 30 mL
